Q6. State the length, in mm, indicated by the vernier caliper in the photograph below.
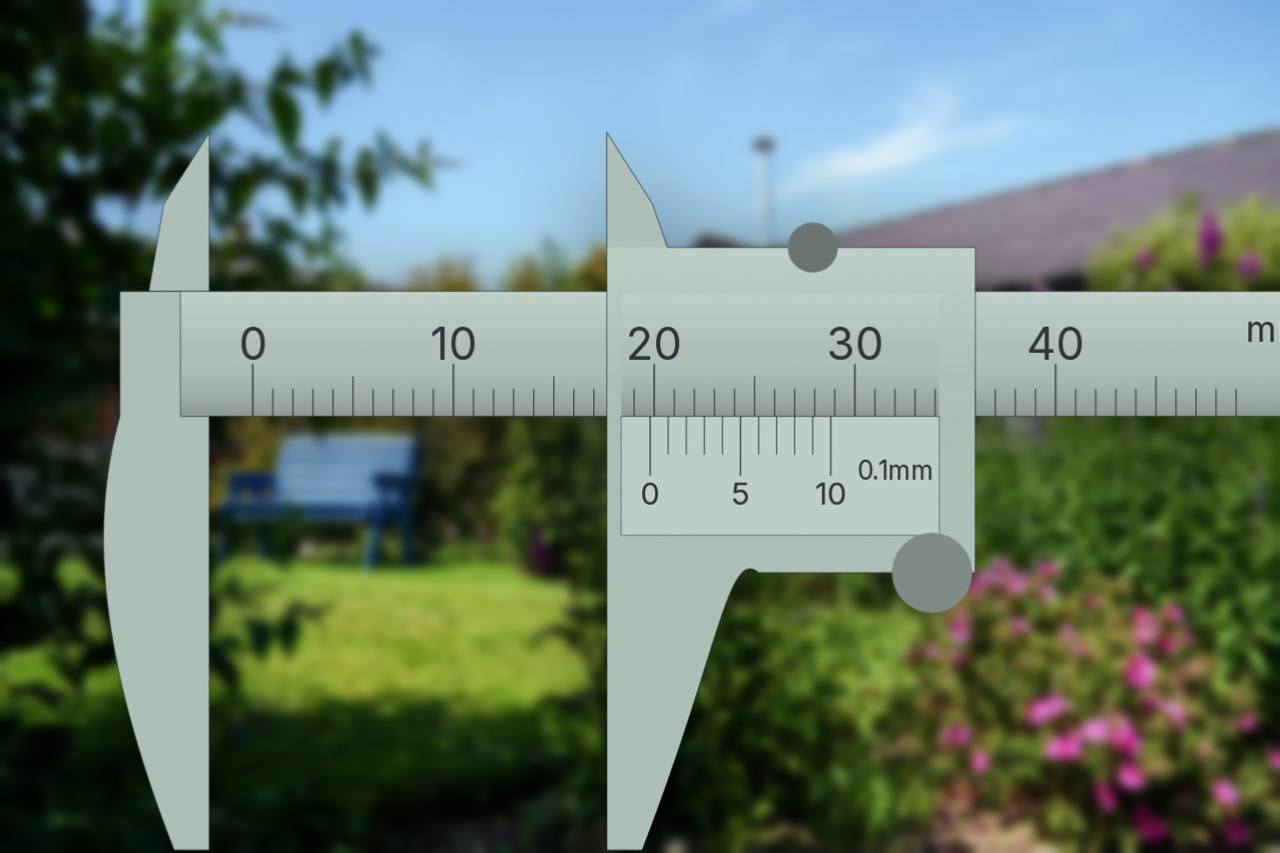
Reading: 19.8 mm
